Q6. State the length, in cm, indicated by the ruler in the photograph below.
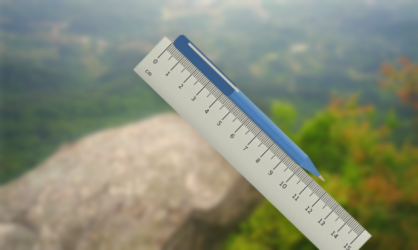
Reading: 11.5 cm
